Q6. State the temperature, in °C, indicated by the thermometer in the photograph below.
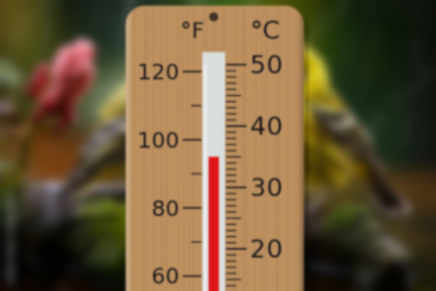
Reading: 35 °C
